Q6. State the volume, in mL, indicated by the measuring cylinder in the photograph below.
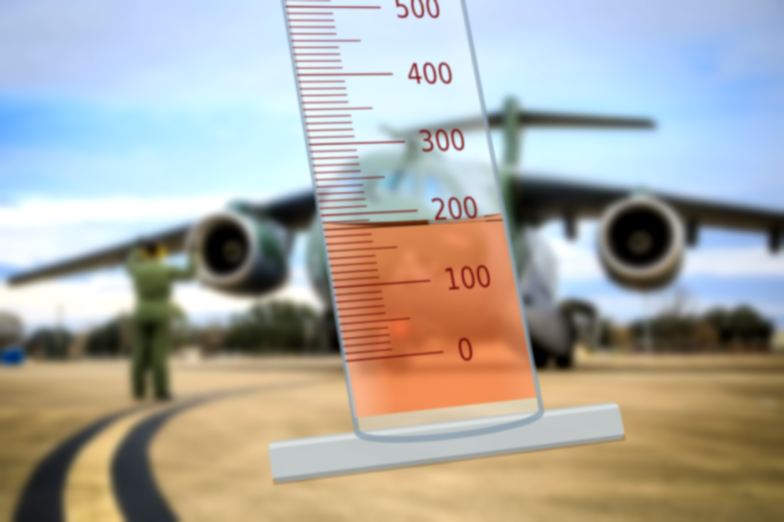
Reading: 180 mL
